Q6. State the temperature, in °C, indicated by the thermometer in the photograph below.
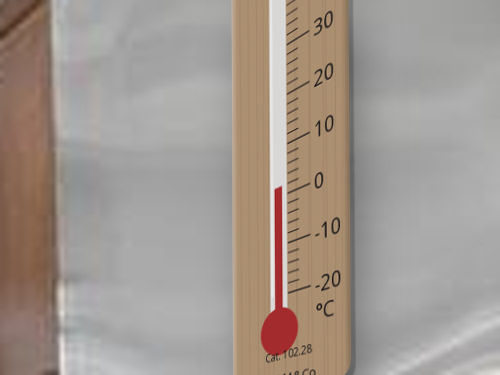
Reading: 2 °C
